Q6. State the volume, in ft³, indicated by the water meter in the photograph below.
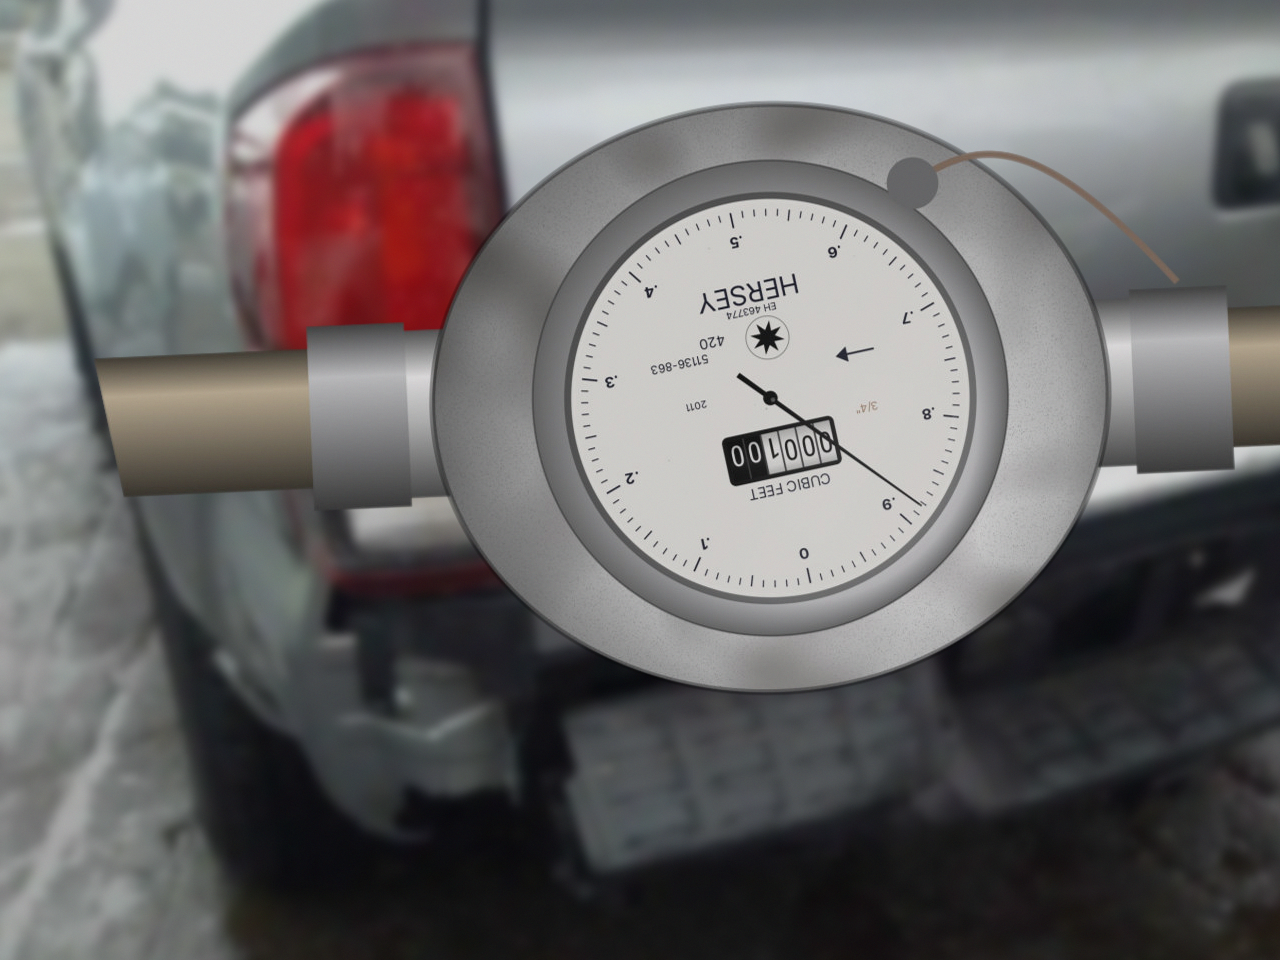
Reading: 99.88 ft³
